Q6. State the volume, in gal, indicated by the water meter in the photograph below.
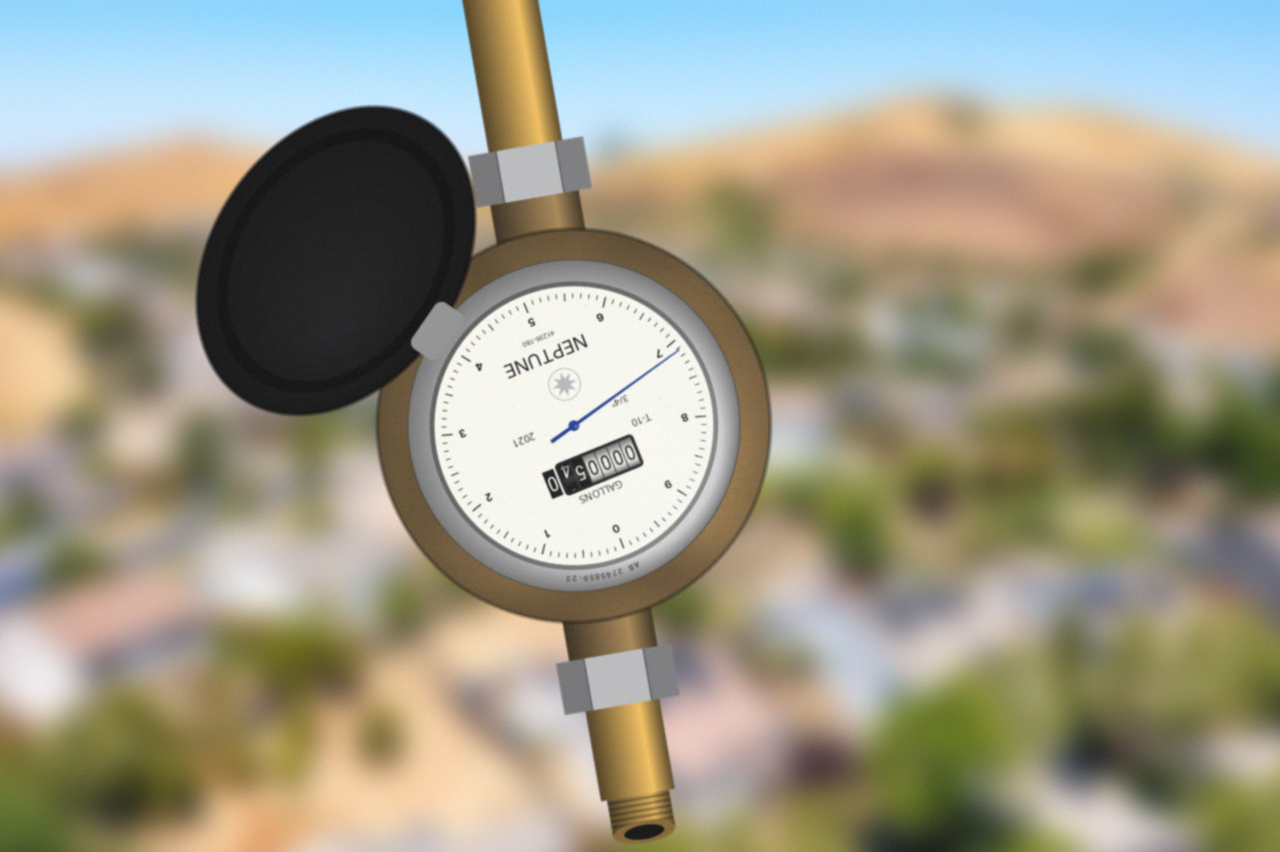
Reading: 537.1 gal
